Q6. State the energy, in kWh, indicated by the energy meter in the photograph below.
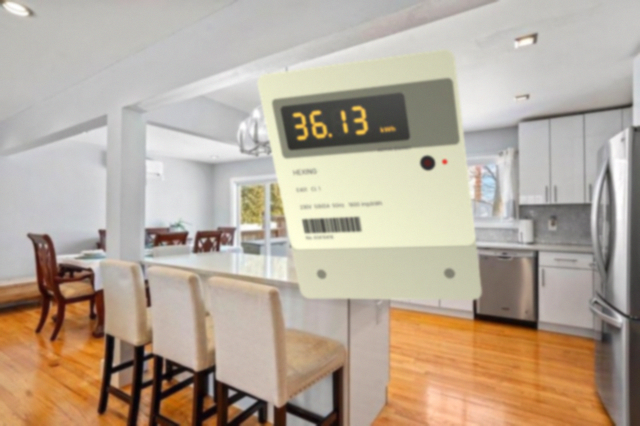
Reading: 36.13 kWh
